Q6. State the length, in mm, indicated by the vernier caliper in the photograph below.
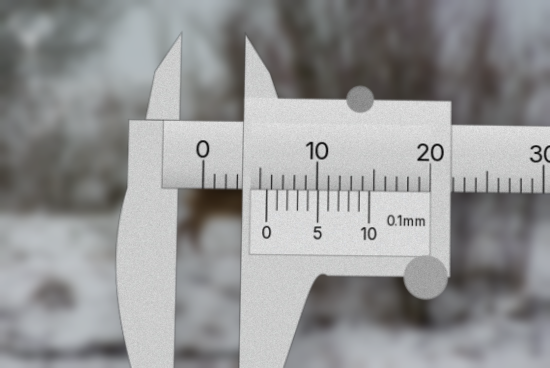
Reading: 5.6 mm
